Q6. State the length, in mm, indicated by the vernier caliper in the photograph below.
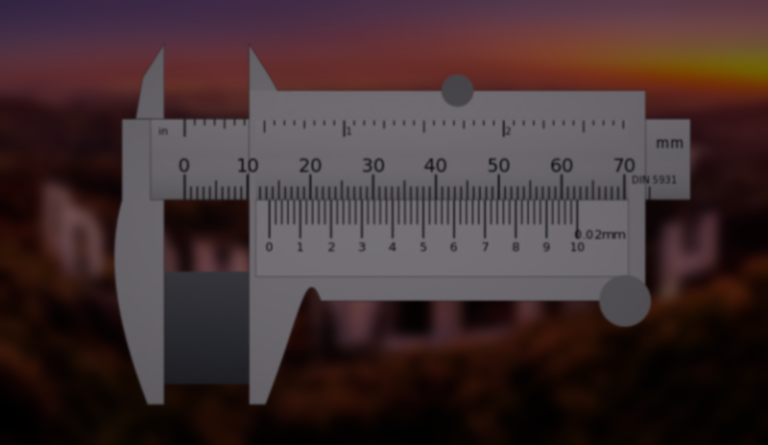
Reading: 13.5 mm
